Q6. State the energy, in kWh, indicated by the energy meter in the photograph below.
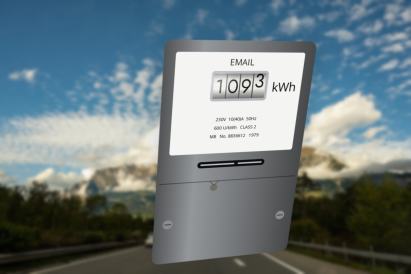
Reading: 1093 kWh
